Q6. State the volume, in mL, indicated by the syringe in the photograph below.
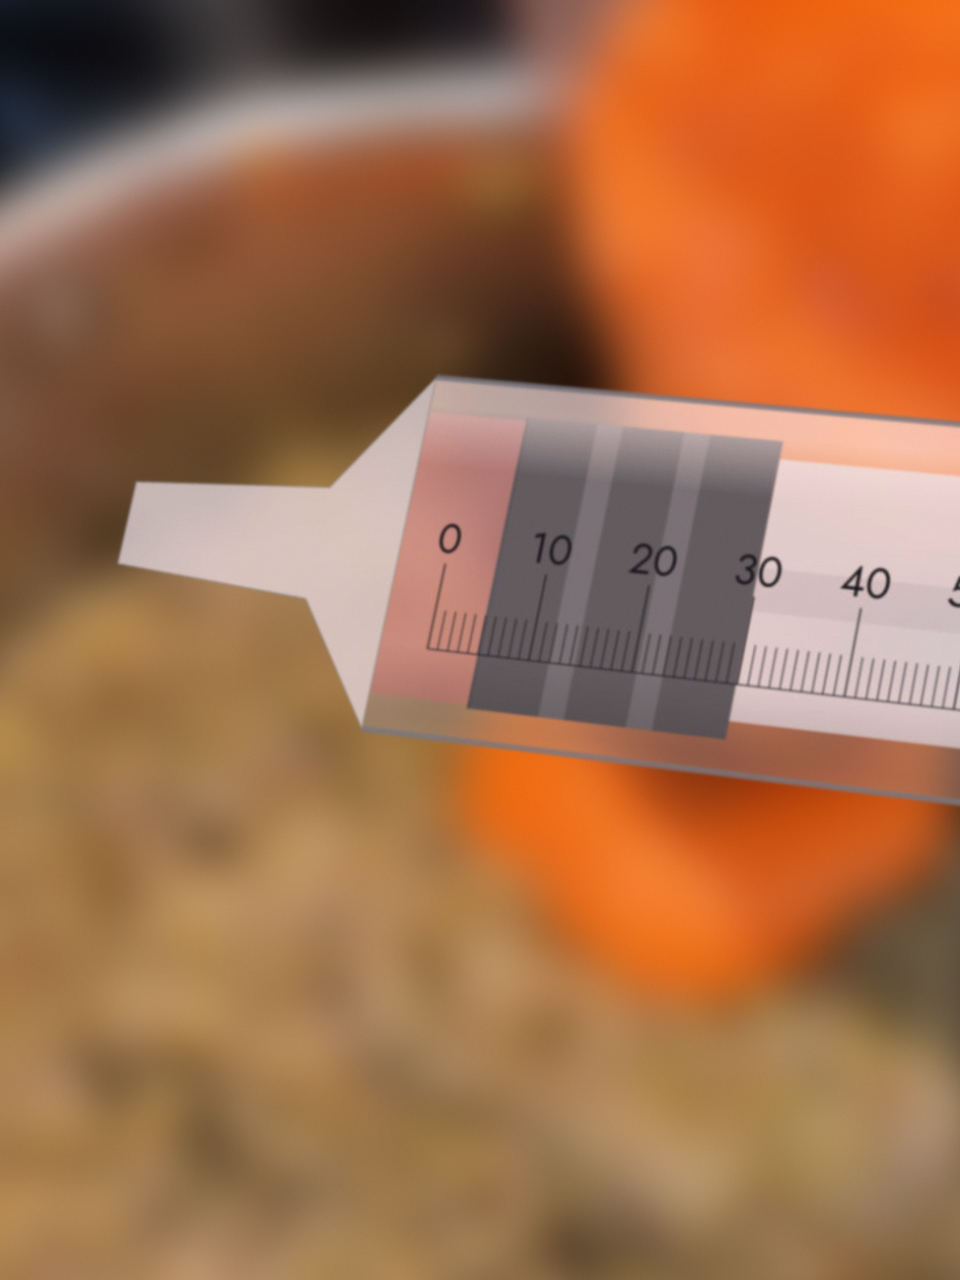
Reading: 5 mL
